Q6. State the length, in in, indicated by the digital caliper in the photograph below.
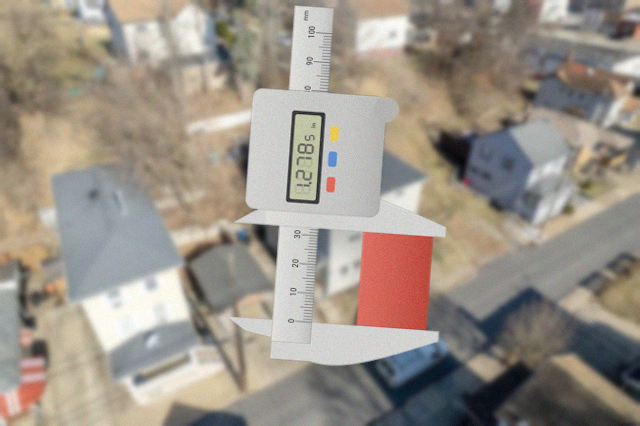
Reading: 1.2785 in
